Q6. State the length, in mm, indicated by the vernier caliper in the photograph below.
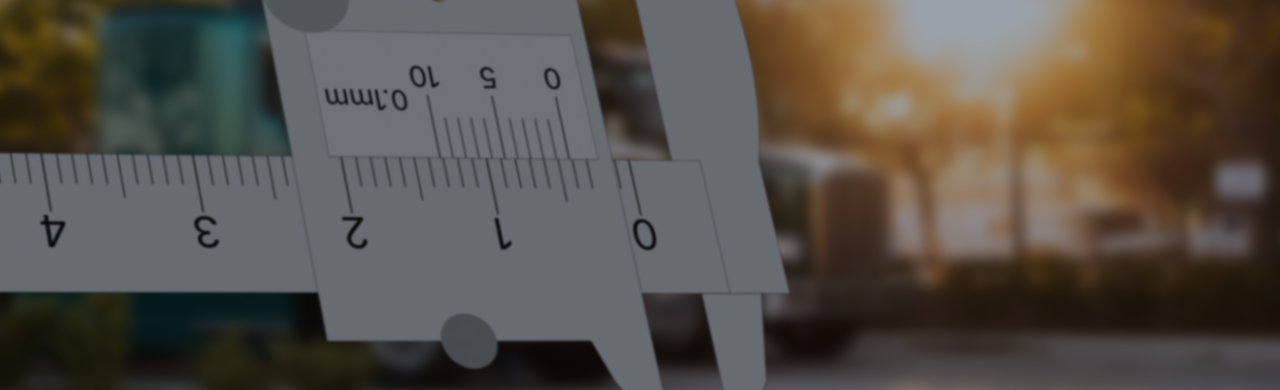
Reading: 4.2 mm
